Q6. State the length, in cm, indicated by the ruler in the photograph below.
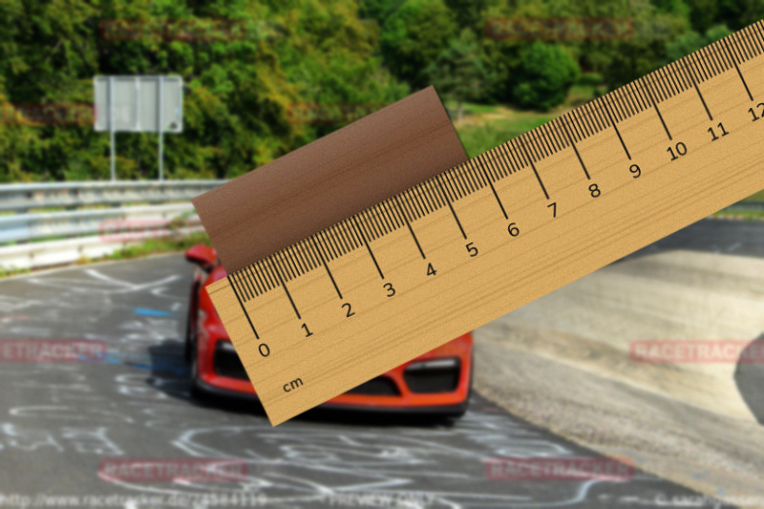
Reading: 5.8 cm
